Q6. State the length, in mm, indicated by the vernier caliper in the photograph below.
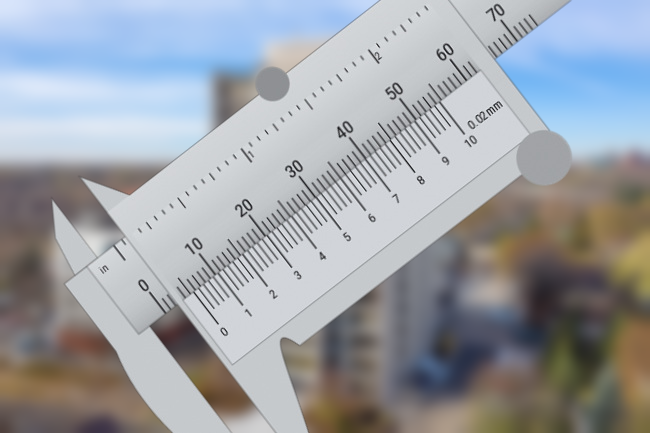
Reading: 5.6 mm
